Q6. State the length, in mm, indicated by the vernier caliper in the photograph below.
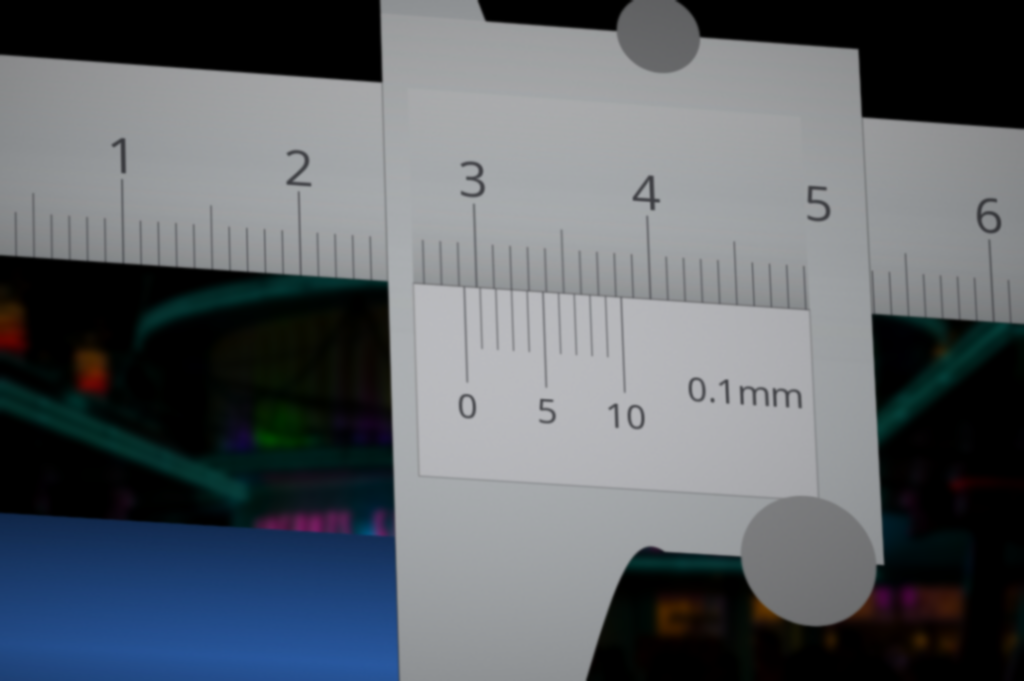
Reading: 29.3 mm
